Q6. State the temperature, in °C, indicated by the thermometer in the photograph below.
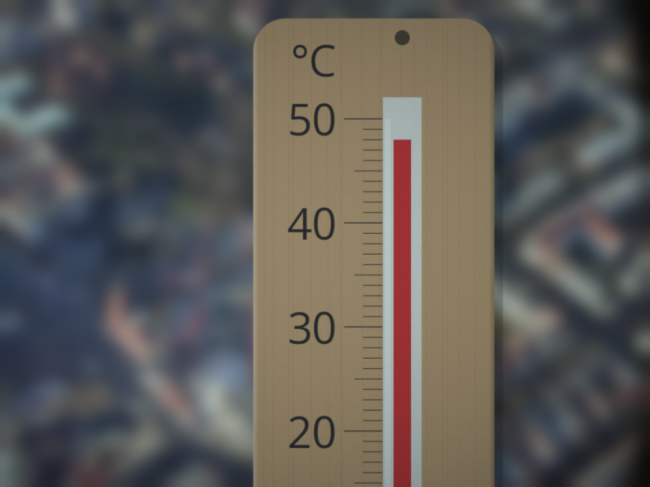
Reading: 48 °C
